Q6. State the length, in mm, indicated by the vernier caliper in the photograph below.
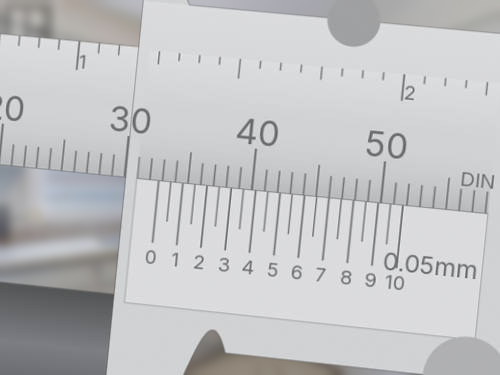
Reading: 32.7 mm
